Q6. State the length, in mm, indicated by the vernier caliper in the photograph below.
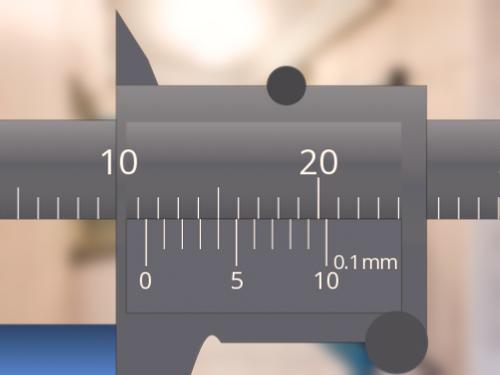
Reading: 11.4 mm
